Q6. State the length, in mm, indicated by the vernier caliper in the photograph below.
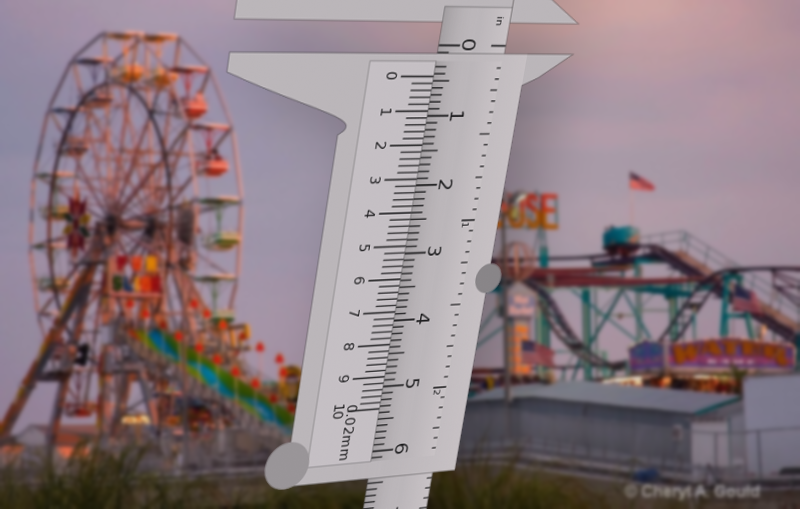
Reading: 4.4 mm
